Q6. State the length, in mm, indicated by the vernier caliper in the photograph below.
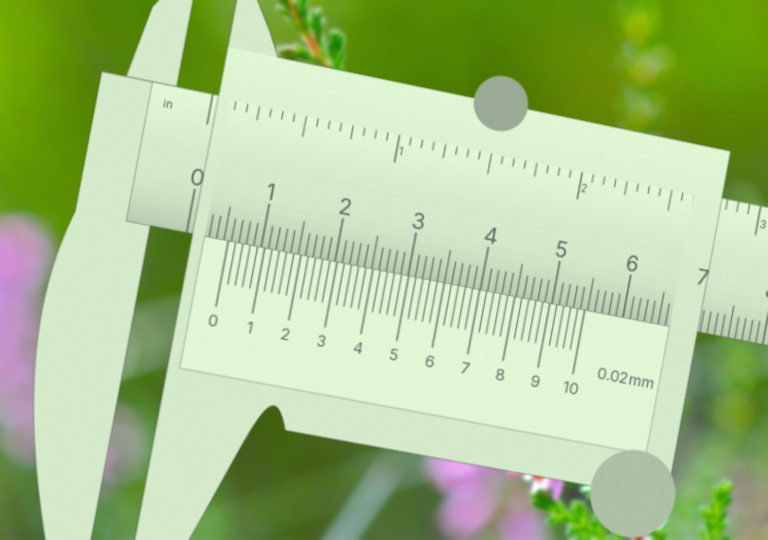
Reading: 5.6 mm
